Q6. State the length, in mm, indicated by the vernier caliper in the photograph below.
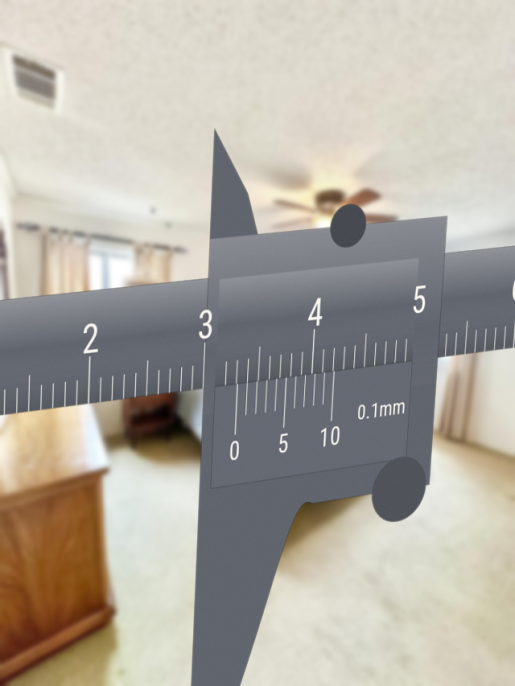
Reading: 33.1 mm
